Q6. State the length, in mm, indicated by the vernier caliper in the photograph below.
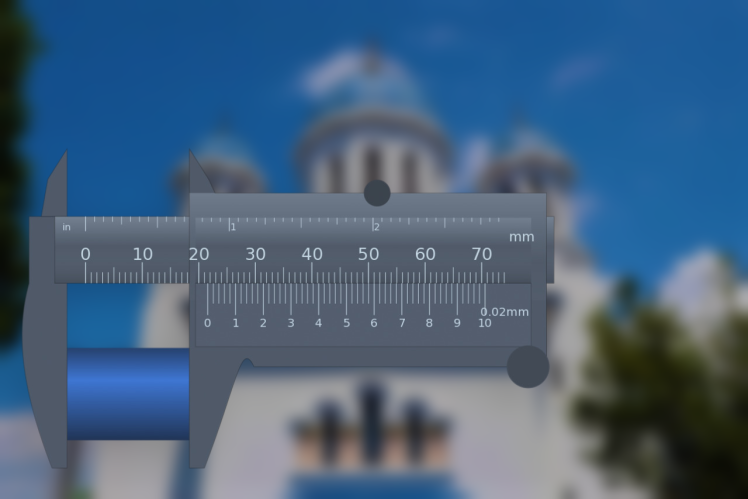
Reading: 21.6 mm
